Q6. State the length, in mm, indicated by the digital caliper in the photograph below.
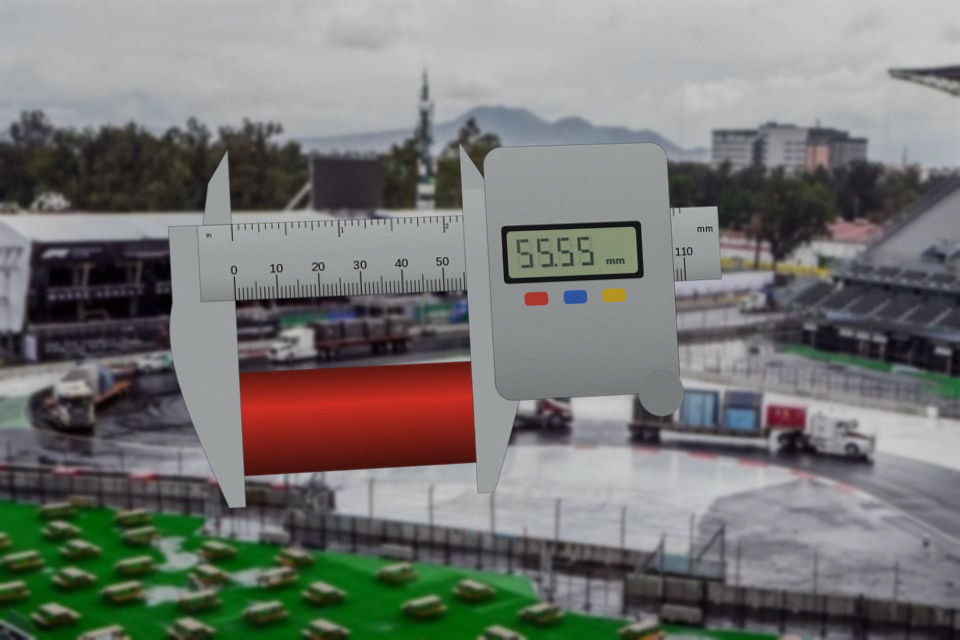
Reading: 55.55 mm
